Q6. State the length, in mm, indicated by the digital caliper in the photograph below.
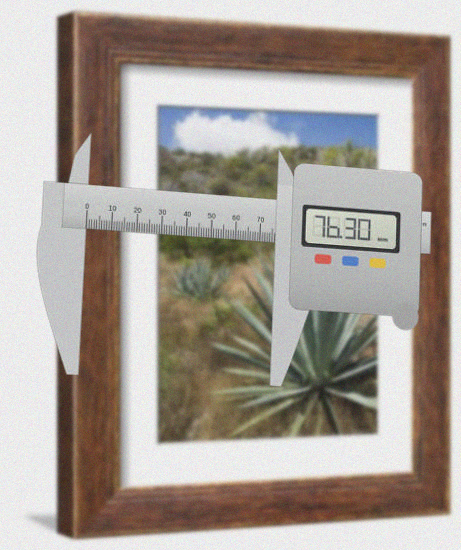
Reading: 76.30 mm
